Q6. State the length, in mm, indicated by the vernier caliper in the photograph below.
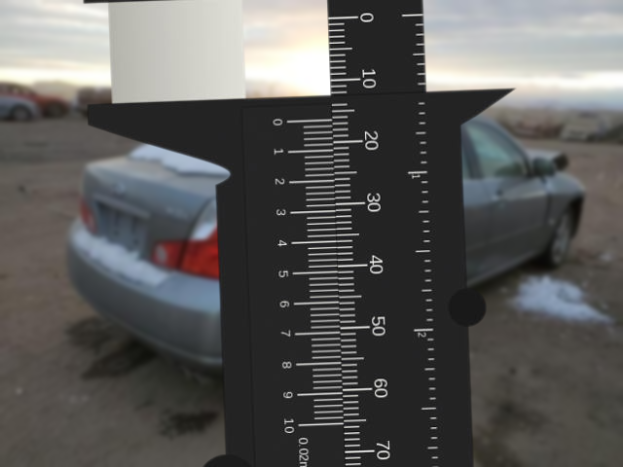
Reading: 16.4 mm
